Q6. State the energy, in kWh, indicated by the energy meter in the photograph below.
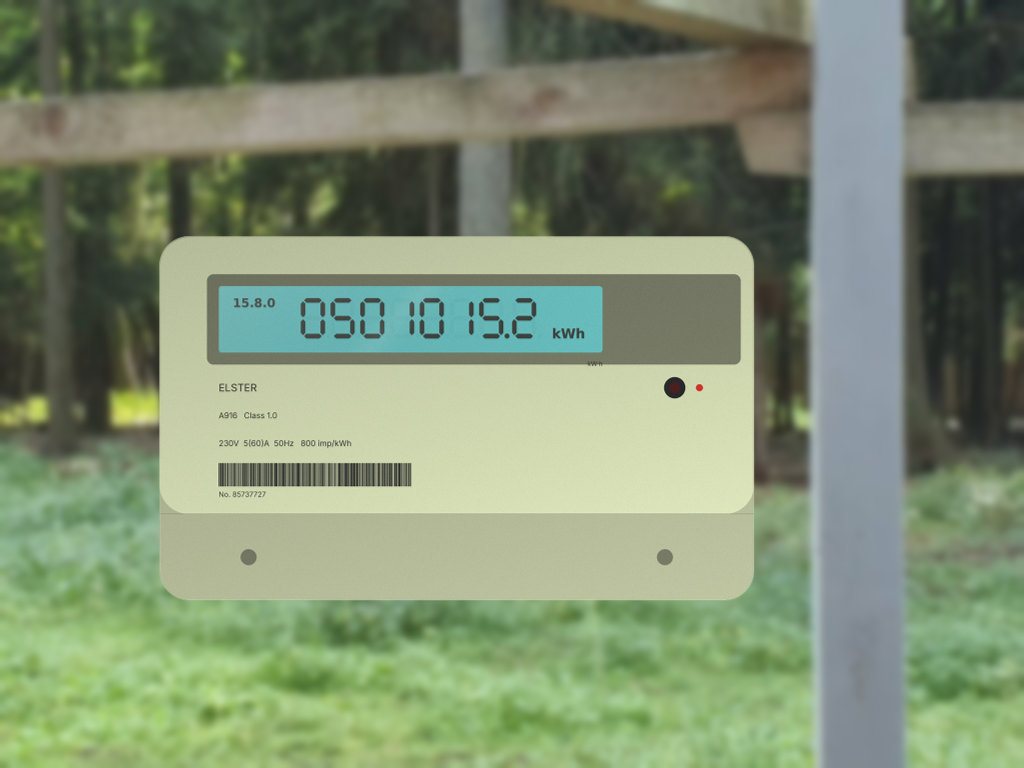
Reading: 501015.2 kWh
